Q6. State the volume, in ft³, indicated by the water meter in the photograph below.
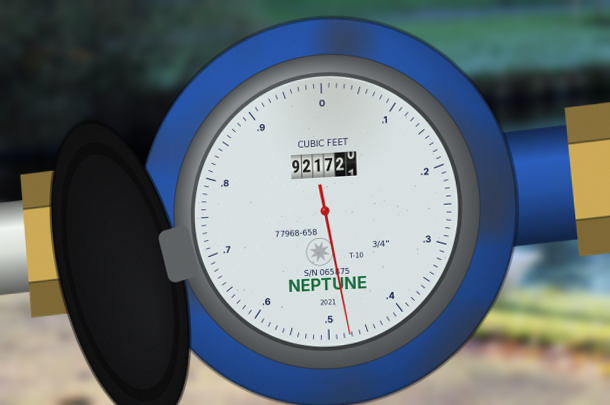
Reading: 921720.47 ft³
